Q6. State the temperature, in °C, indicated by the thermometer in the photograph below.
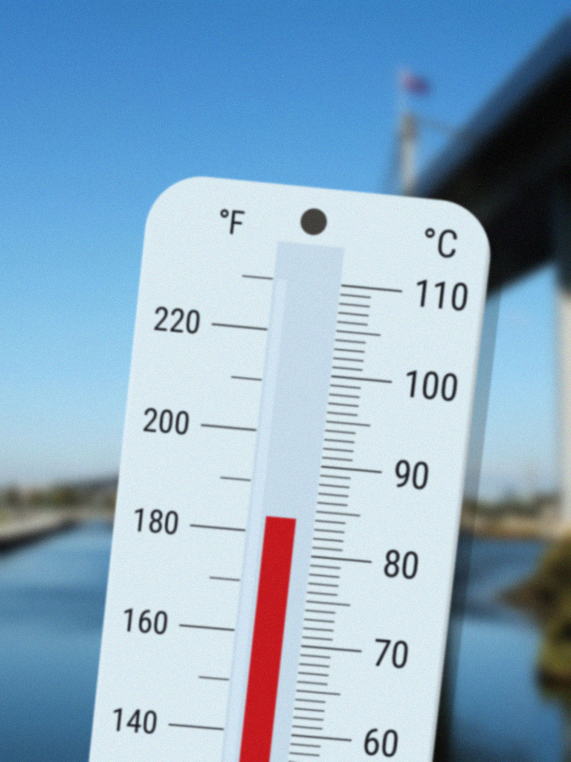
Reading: 84 °C
